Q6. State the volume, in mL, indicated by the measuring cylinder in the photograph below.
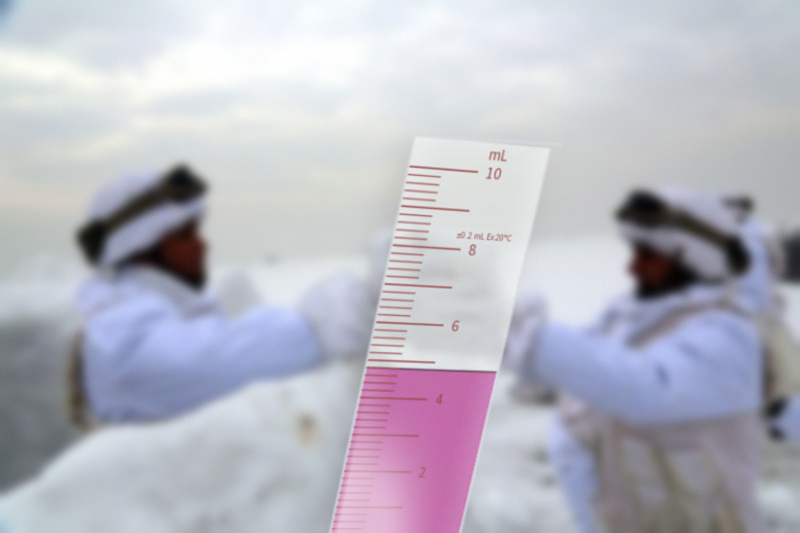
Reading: 4.8 mL
